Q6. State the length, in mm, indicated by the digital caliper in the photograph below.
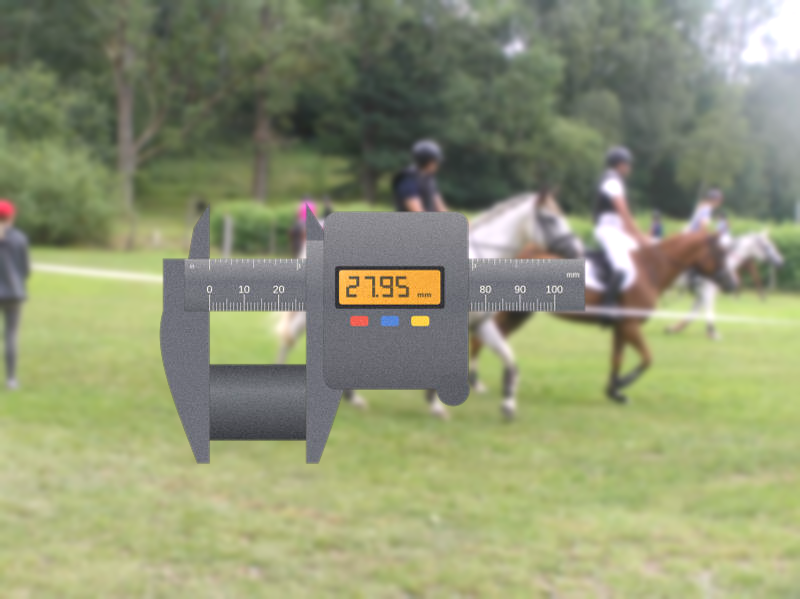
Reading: 27.95 mm
